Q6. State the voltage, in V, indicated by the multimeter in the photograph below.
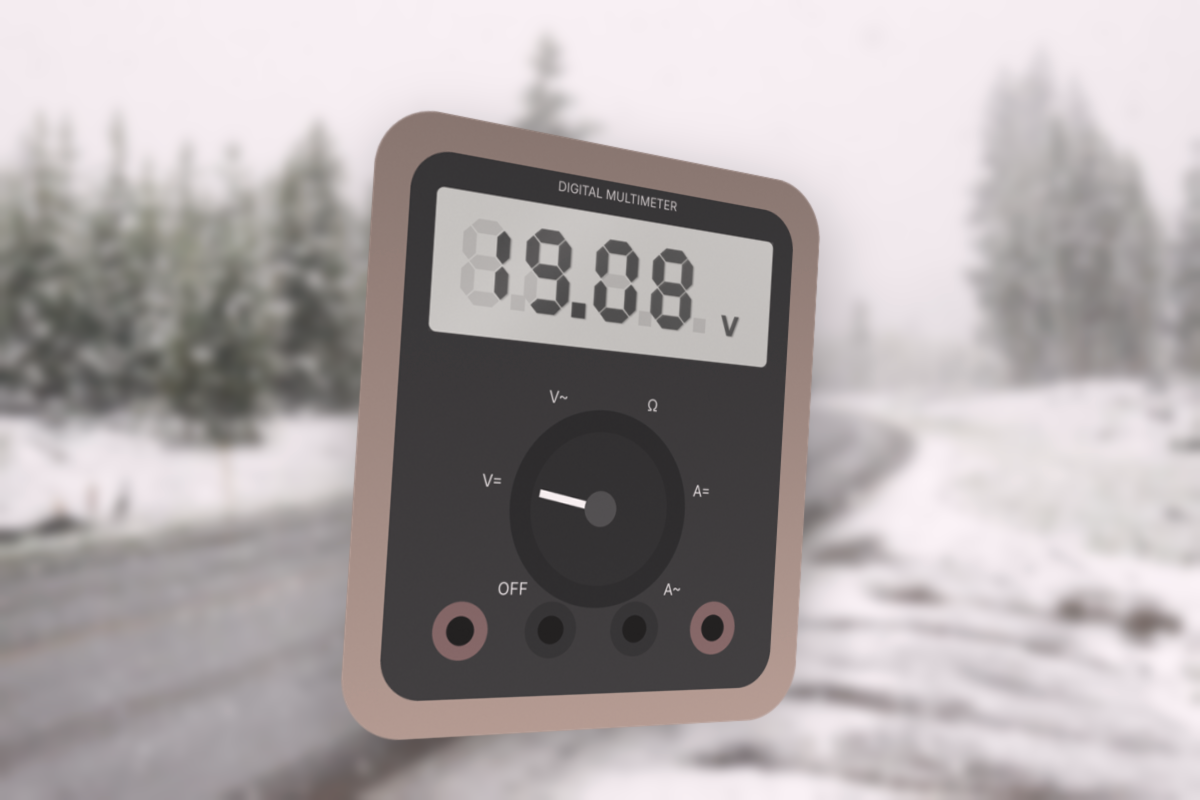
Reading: 19.08 V
